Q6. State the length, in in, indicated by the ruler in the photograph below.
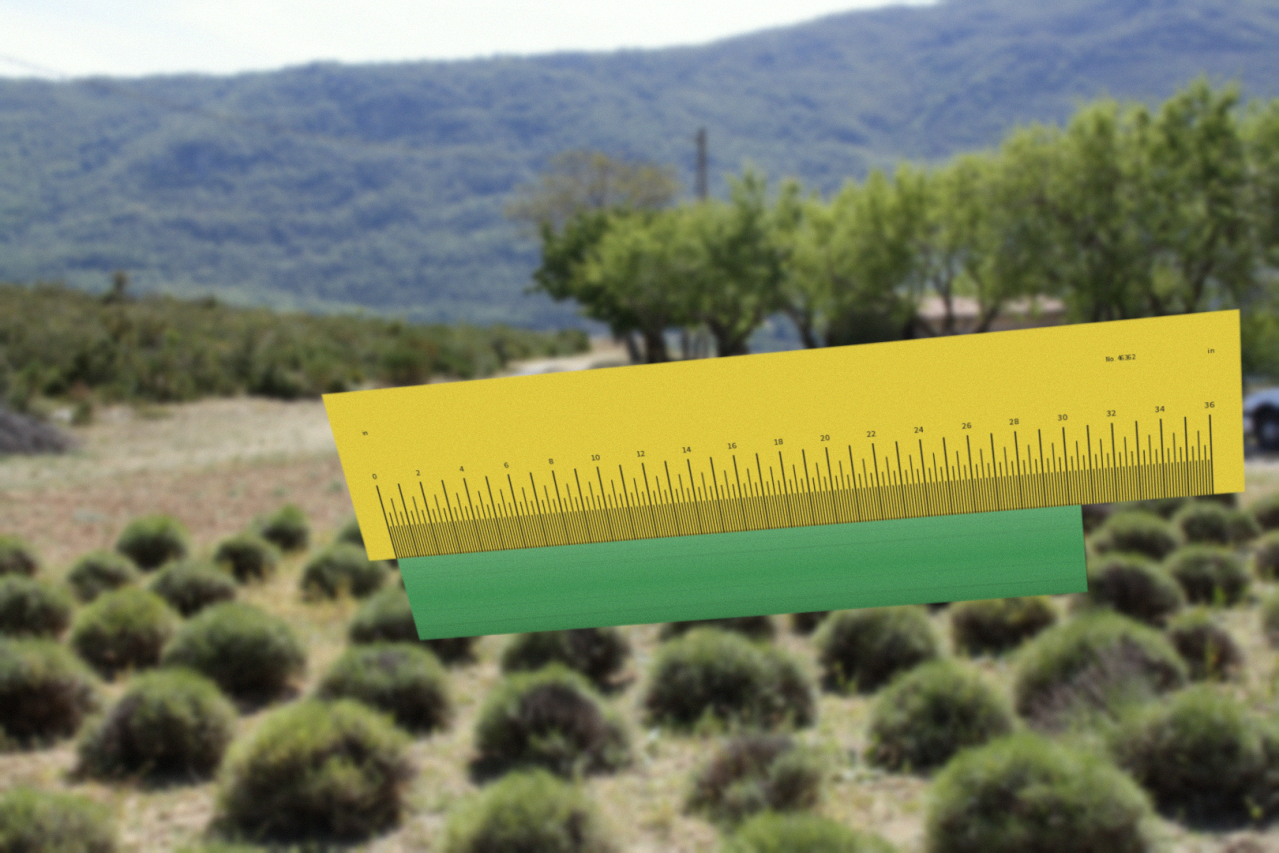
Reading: 30.5 in
